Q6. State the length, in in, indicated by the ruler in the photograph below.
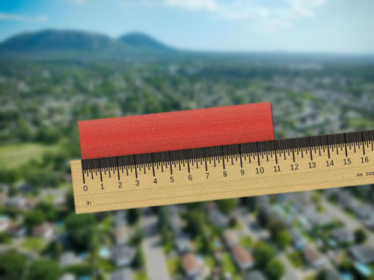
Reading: 11 in
